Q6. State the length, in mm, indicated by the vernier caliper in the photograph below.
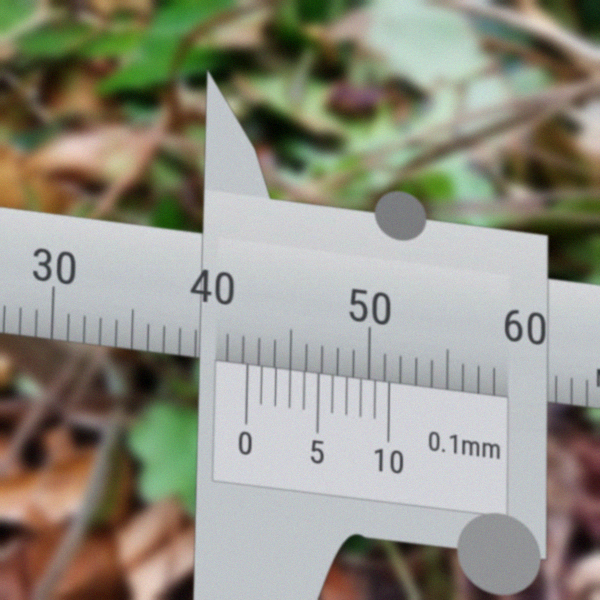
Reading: 42.3 mm
